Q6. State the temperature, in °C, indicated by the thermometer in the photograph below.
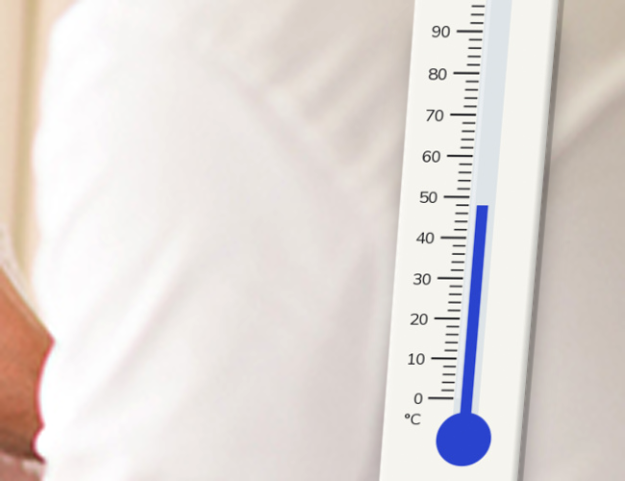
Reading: 48 °C
